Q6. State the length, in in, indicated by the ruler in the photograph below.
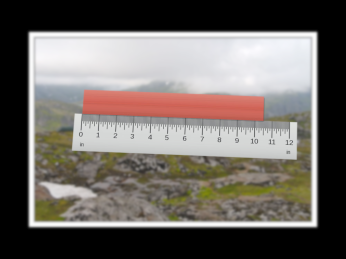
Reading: 10.5 in
